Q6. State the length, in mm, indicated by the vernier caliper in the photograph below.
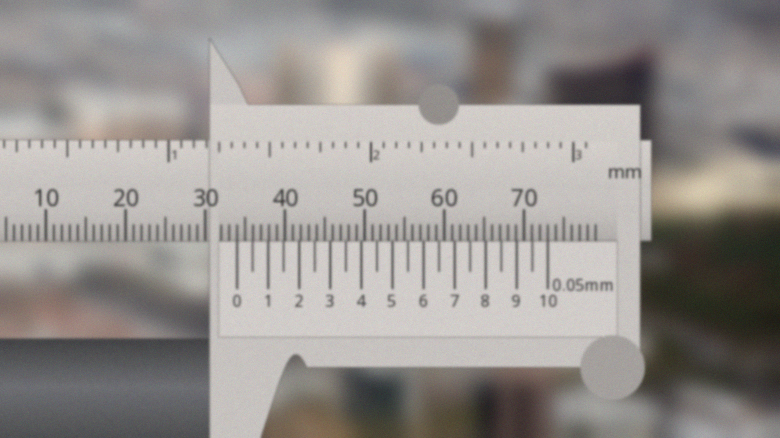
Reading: 34.0 mm
